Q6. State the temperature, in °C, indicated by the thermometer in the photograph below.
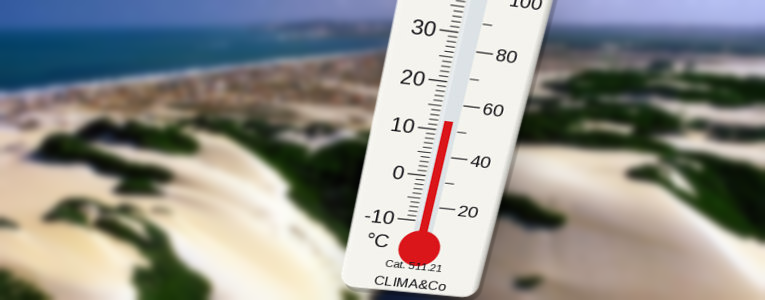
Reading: 12 °C
